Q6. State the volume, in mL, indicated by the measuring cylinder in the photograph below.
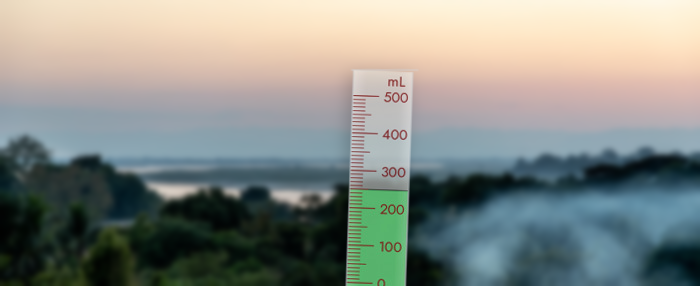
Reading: 250 mL
